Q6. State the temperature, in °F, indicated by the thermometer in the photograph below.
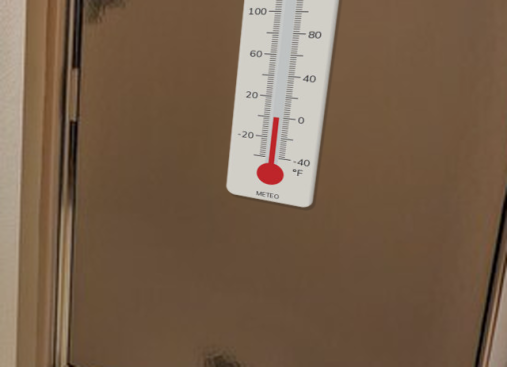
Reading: 0 °F
